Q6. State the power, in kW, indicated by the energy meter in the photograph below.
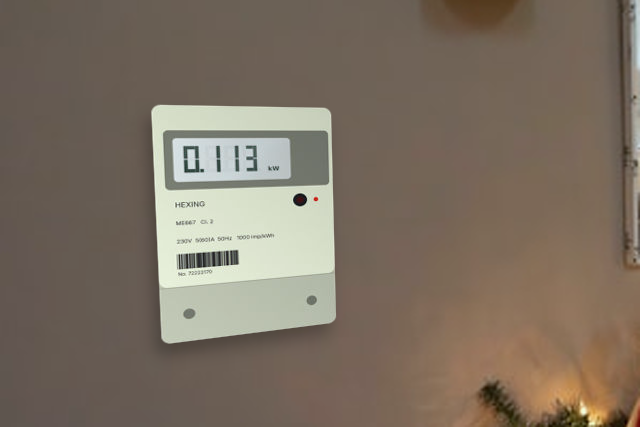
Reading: 0.113 kW
